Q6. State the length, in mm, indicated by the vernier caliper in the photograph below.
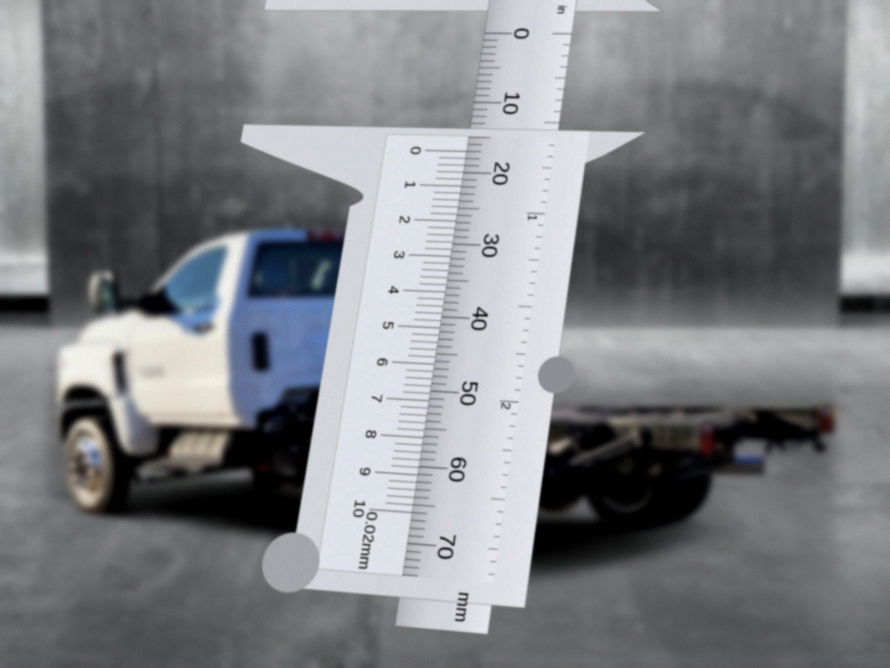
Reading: 17.0 mm
